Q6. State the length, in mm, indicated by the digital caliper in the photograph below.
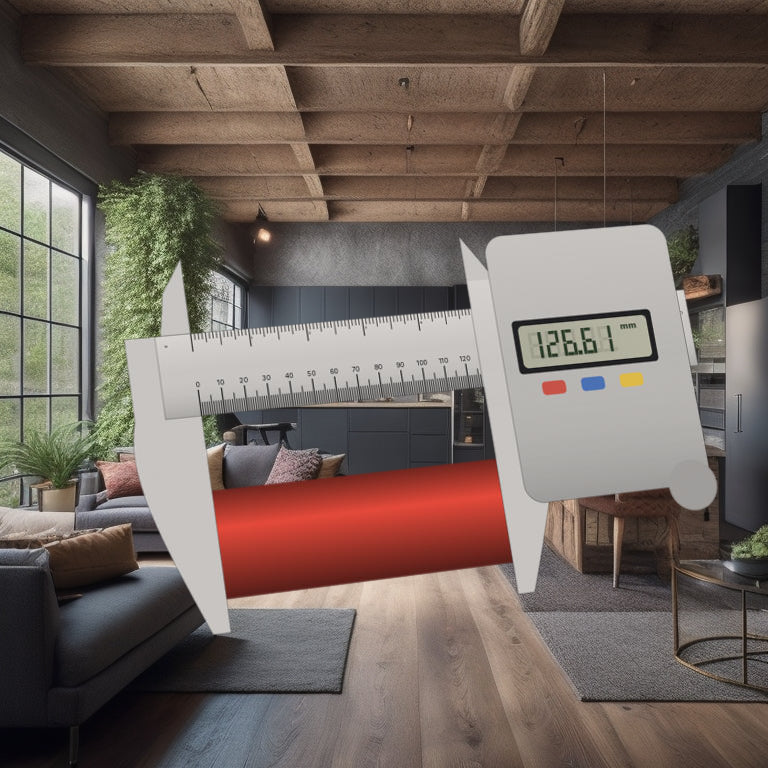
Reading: 126.61 mm
